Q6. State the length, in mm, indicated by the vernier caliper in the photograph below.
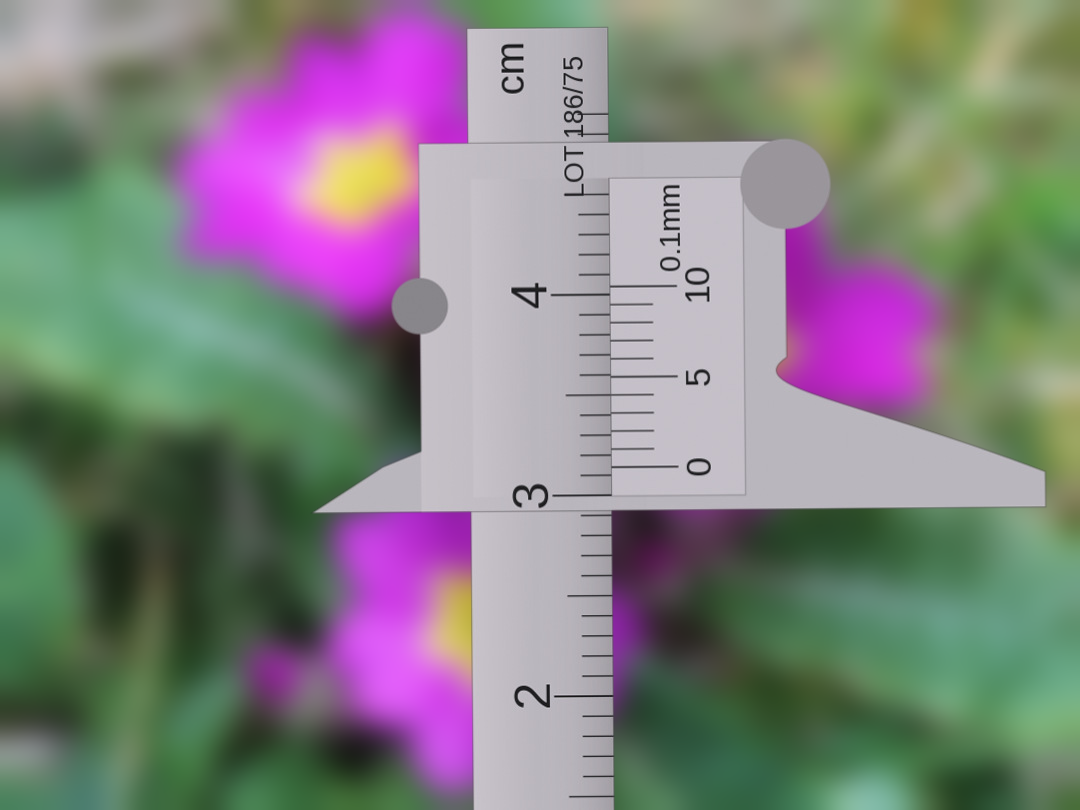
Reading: 31.4 mm
